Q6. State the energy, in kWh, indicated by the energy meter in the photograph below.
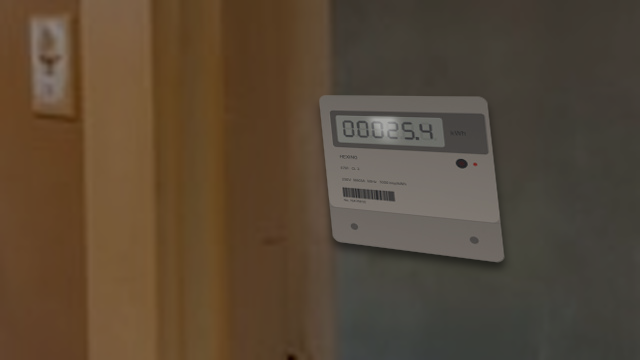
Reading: 25.4 kWh
